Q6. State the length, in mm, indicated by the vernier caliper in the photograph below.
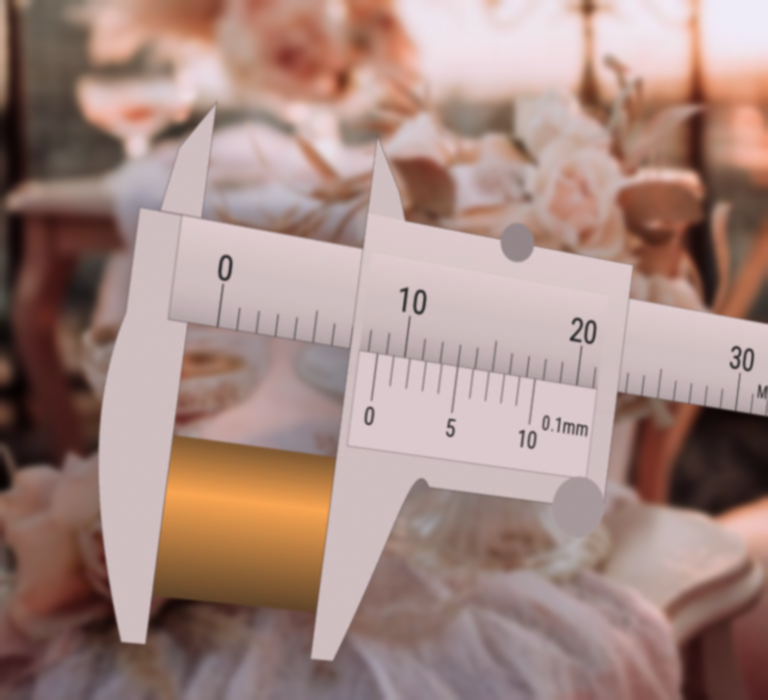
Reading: 8.5 mm
